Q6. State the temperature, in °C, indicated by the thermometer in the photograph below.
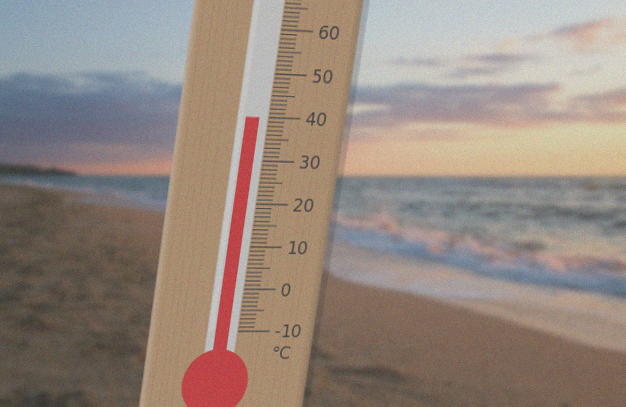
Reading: 40 °C
